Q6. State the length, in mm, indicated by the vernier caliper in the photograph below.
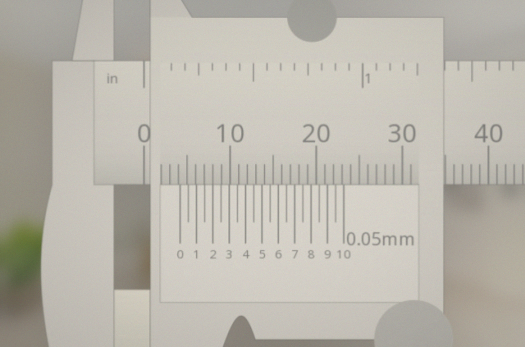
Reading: 4.2 mm
